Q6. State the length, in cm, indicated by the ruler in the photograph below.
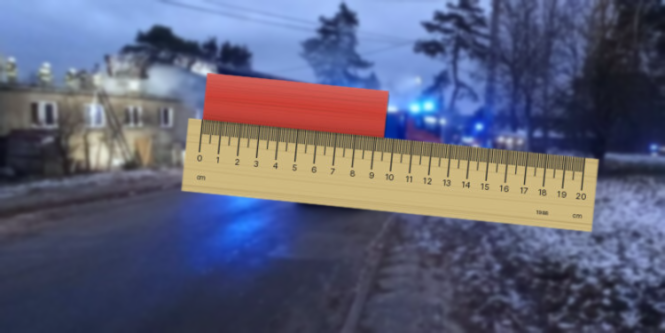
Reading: 9.5 cm
